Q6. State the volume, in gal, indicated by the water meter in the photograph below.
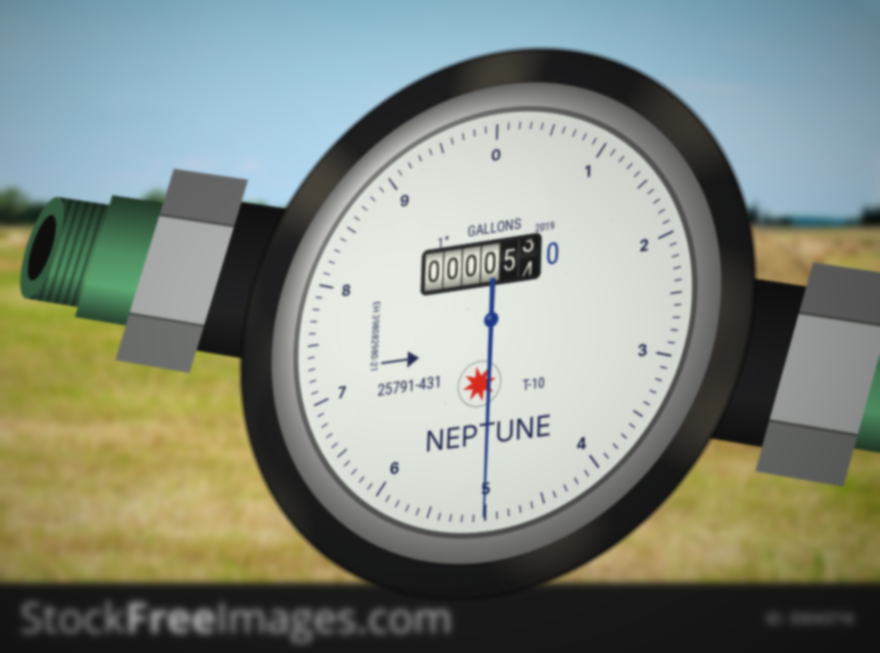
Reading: 535.0 gal
